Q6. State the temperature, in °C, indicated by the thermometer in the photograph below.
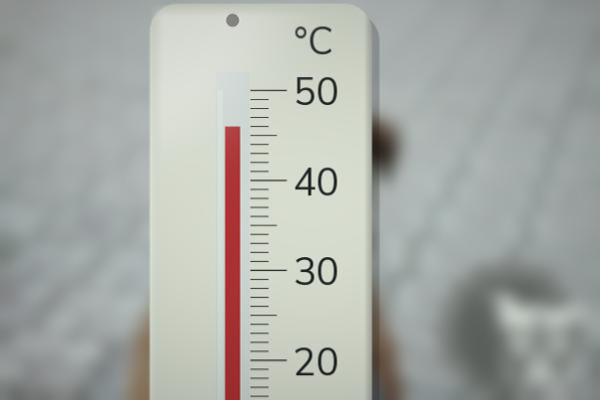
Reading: 46 °C
